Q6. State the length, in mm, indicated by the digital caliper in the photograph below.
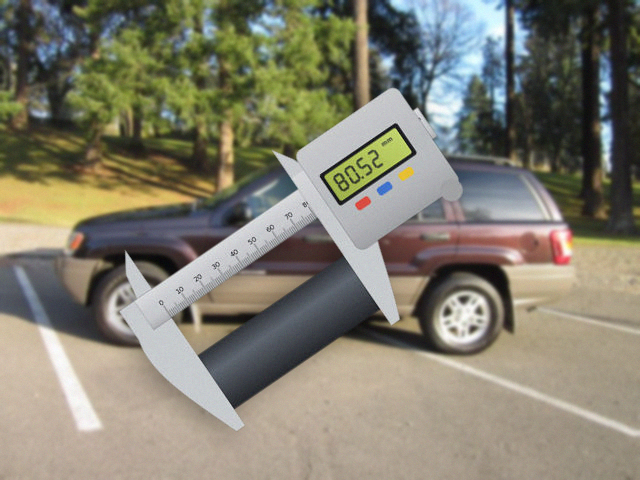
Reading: 80.52 mm
